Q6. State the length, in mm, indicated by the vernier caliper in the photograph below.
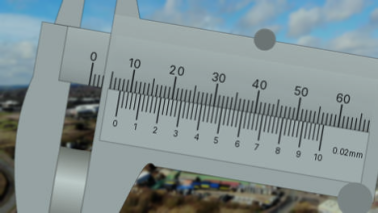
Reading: 7.5 mm
